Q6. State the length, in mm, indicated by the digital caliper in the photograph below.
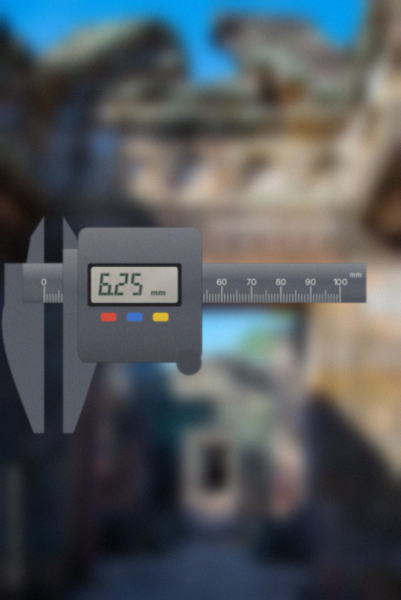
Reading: 6.25 mm
